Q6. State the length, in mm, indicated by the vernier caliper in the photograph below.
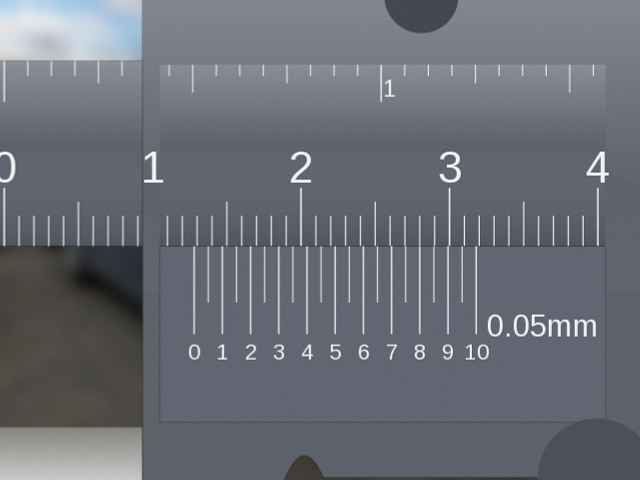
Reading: 12.8 mm
